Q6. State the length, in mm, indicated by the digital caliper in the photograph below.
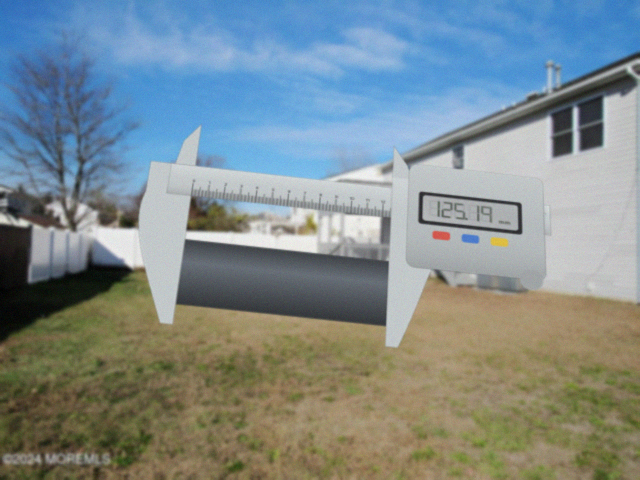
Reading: 125.19 mm
